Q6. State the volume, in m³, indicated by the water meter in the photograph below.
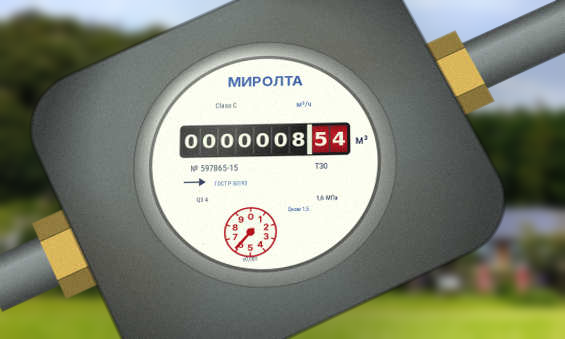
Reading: 8.546 m³
